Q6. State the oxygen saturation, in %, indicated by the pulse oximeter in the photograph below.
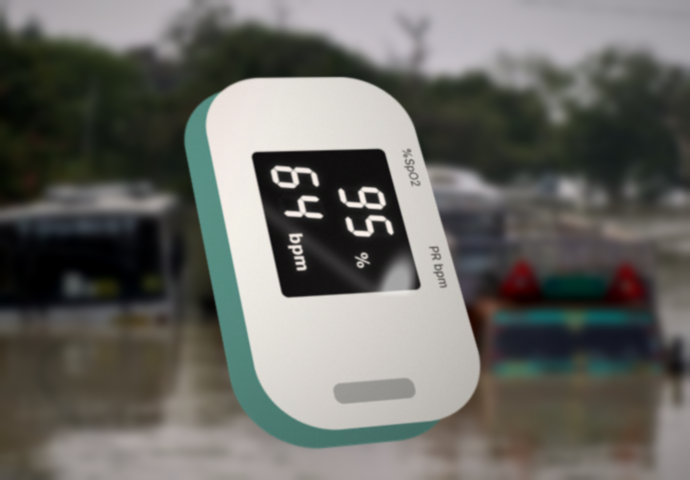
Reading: 95 %
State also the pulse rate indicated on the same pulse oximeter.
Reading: 64 bpm
